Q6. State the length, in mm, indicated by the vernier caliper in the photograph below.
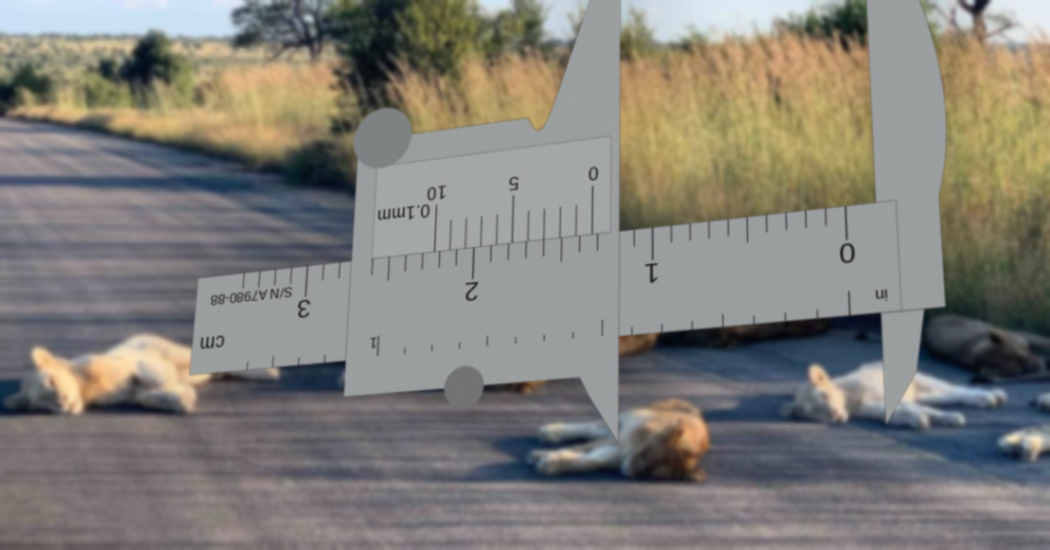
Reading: 13.3 mm
